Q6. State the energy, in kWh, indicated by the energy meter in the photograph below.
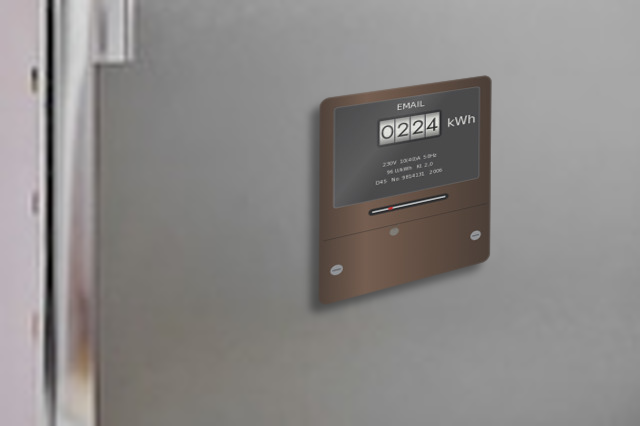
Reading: 224 kWh
